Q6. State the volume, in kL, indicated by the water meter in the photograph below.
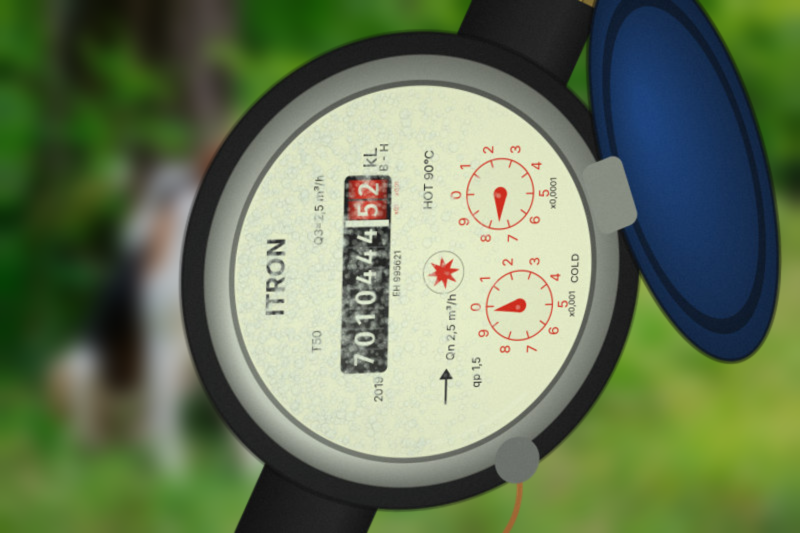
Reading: 7010444.5197 kL
